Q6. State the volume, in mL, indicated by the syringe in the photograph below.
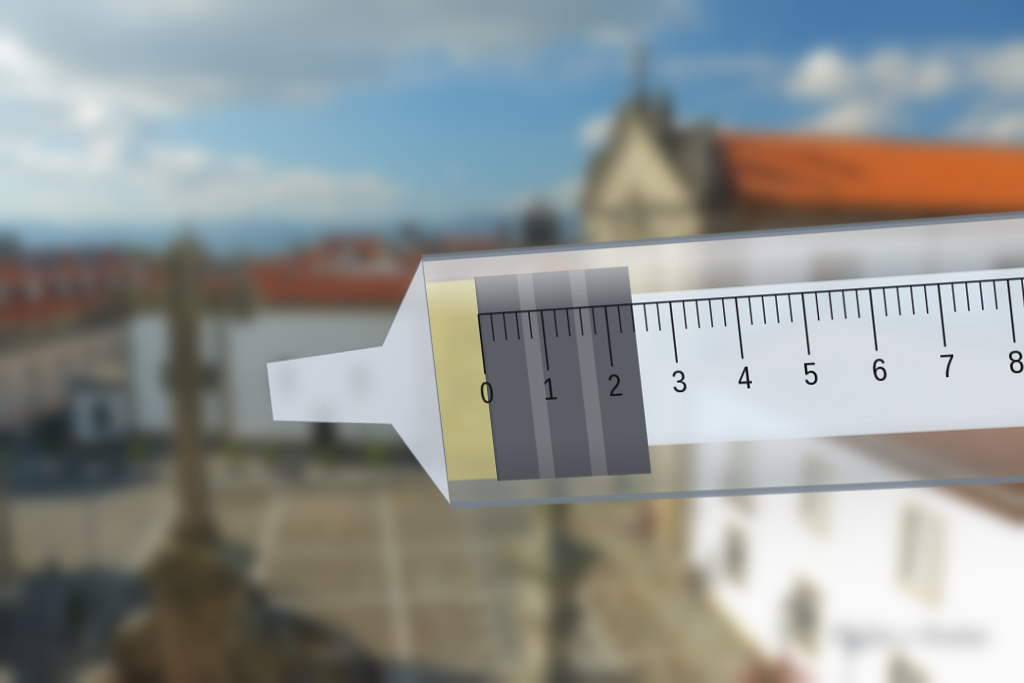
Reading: 0 mL
